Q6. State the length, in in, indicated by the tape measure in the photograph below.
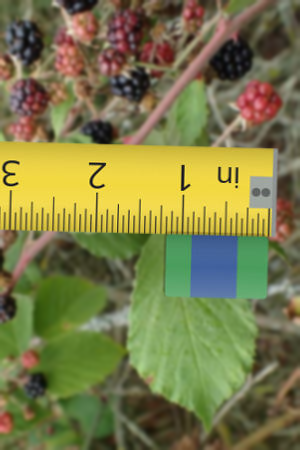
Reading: 1.1875 in
